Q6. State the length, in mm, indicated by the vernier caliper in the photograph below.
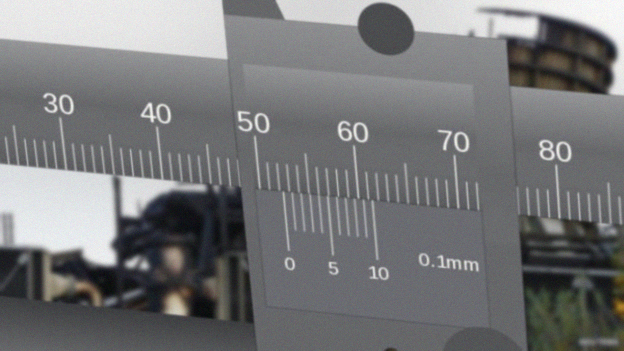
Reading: 52.4 mm
